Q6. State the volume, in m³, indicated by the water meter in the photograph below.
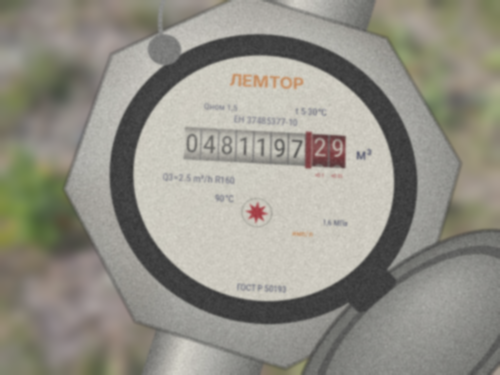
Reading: 481197.29 m³
